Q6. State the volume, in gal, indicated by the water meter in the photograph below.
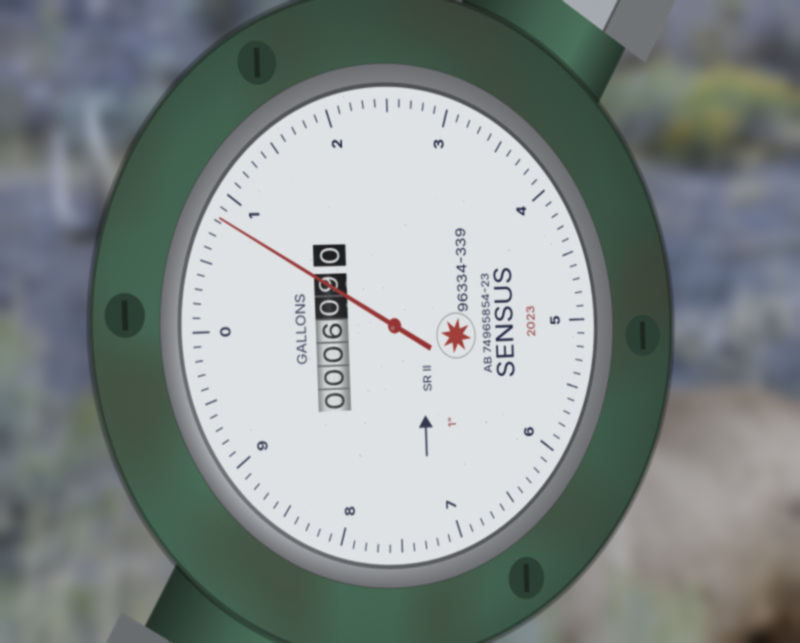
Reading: 6090.8 gal
